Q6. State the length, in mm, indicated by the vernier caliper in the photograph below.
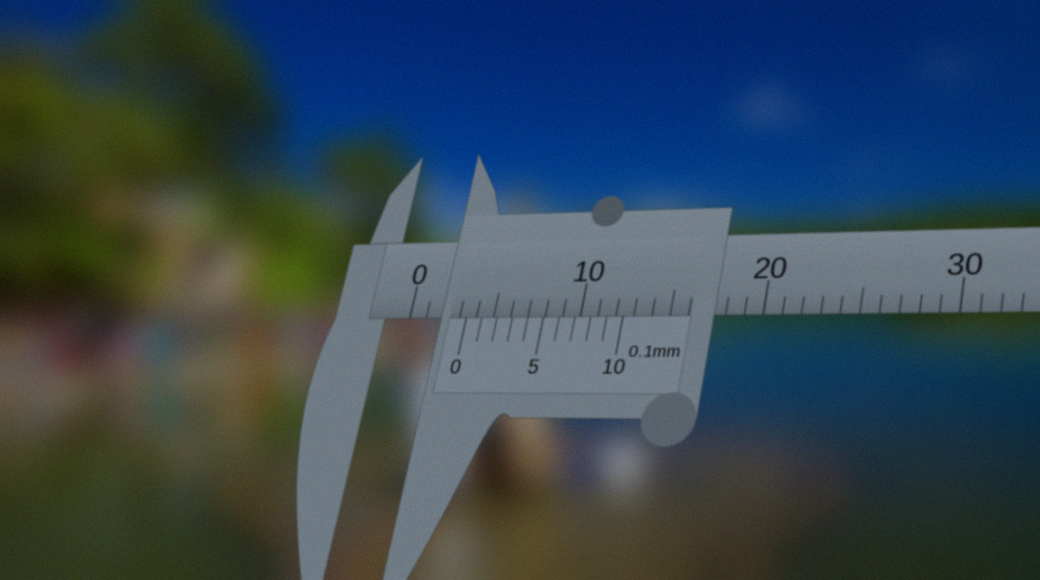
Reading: 3.4 mm
